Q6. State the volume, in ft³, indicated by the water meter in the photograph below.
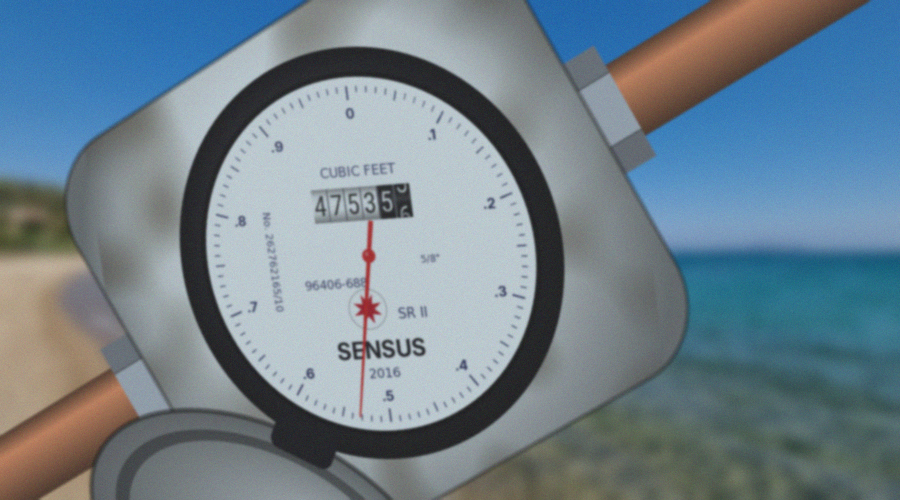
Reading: 475355.53 ft³
